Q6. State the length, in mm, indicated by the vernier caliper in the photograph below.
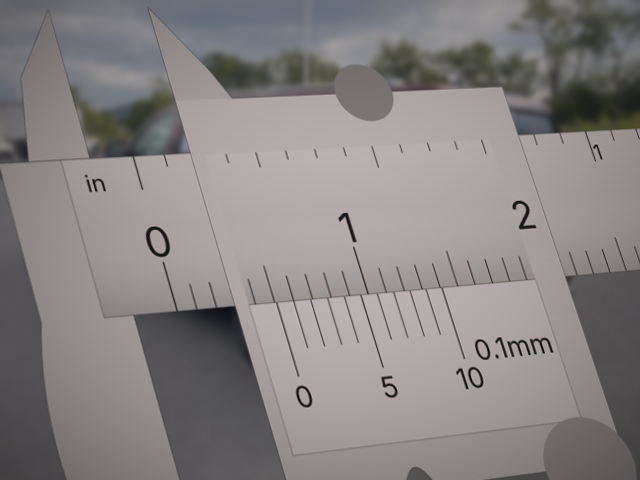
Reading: 5.1 mm
